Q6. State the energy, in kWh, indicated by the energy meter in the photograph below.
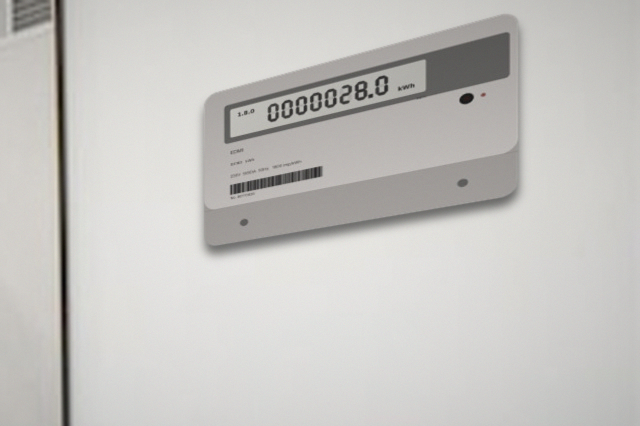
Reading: 28.0 kWh
